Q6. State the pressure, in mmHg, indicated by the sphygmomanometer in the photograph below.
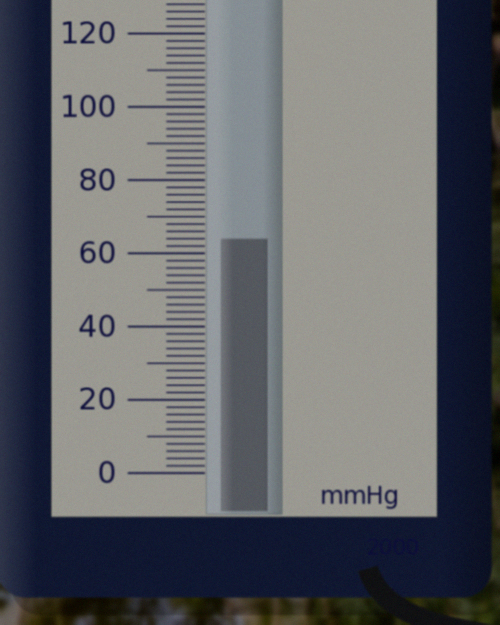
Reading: 64 mmHg
